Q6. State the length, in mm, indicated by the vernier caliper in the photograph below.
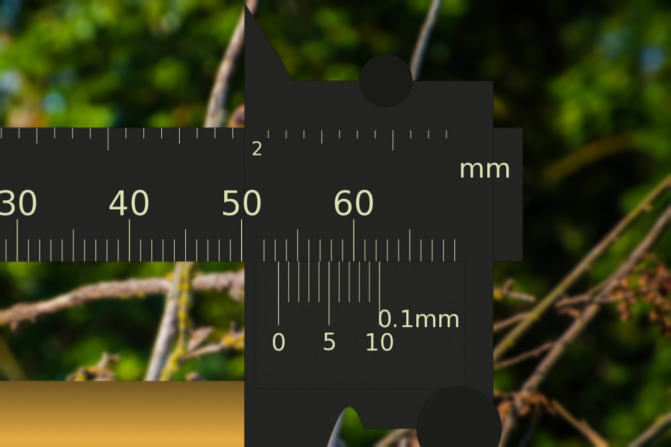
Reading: 53.3 mm
